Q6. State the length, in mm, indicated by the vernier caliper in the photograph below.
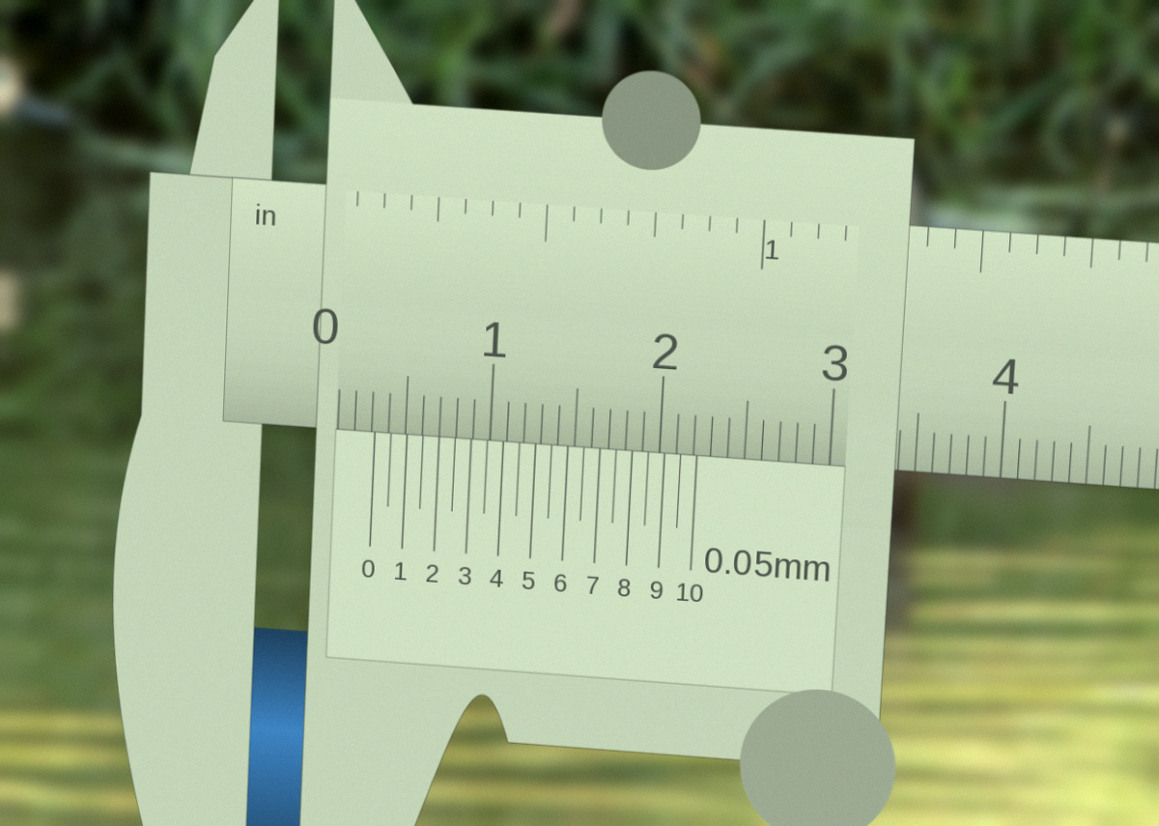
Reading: 3.2 mm
